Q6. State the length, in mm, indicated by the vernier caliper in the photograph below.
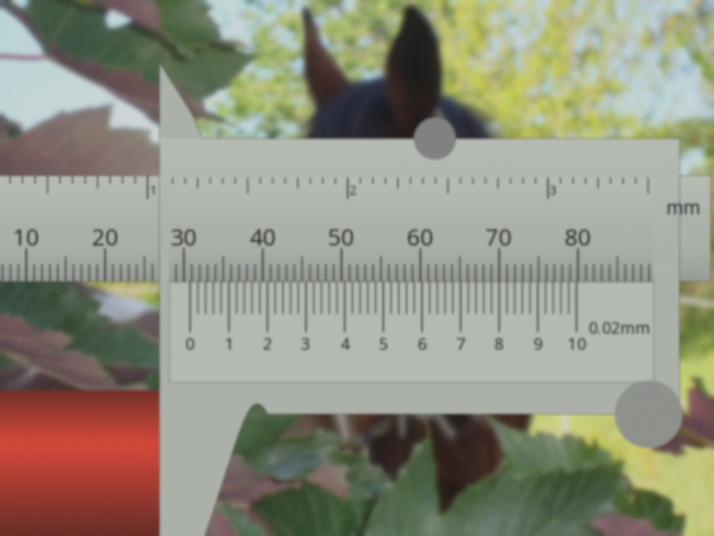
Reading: 30.8 mm
